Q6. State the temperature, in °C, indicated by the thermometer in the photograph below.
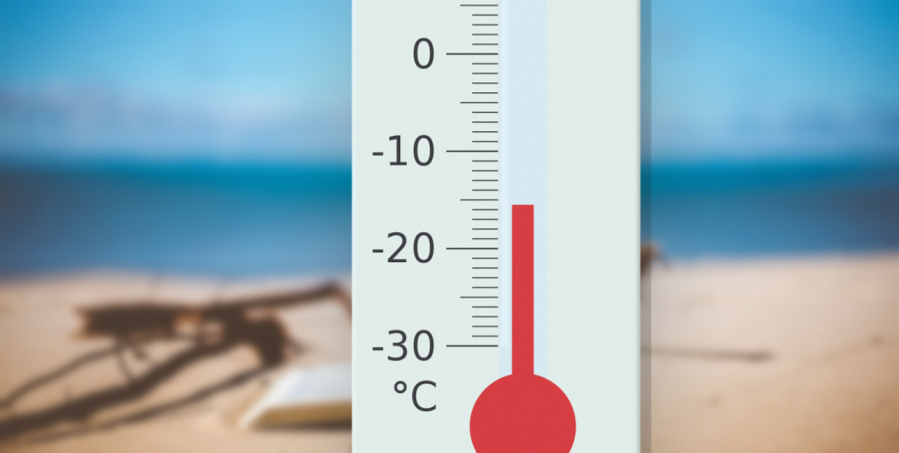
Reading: -15.5 °C
